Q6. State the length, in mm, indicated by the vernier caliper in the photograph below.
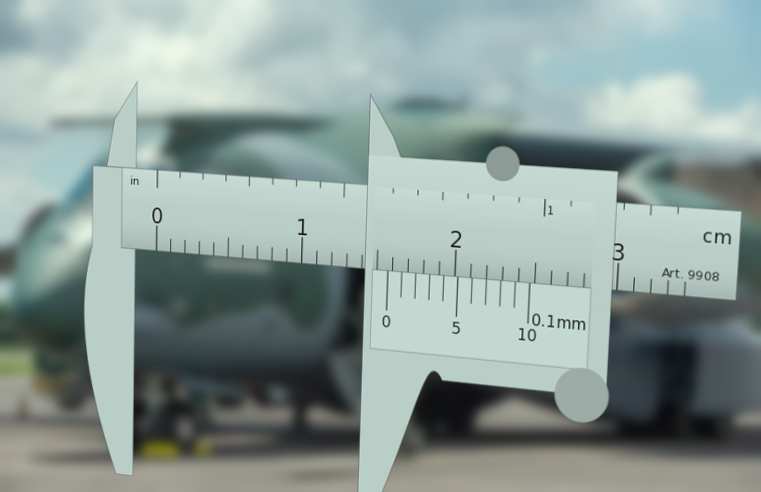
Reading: 15.7 mm
